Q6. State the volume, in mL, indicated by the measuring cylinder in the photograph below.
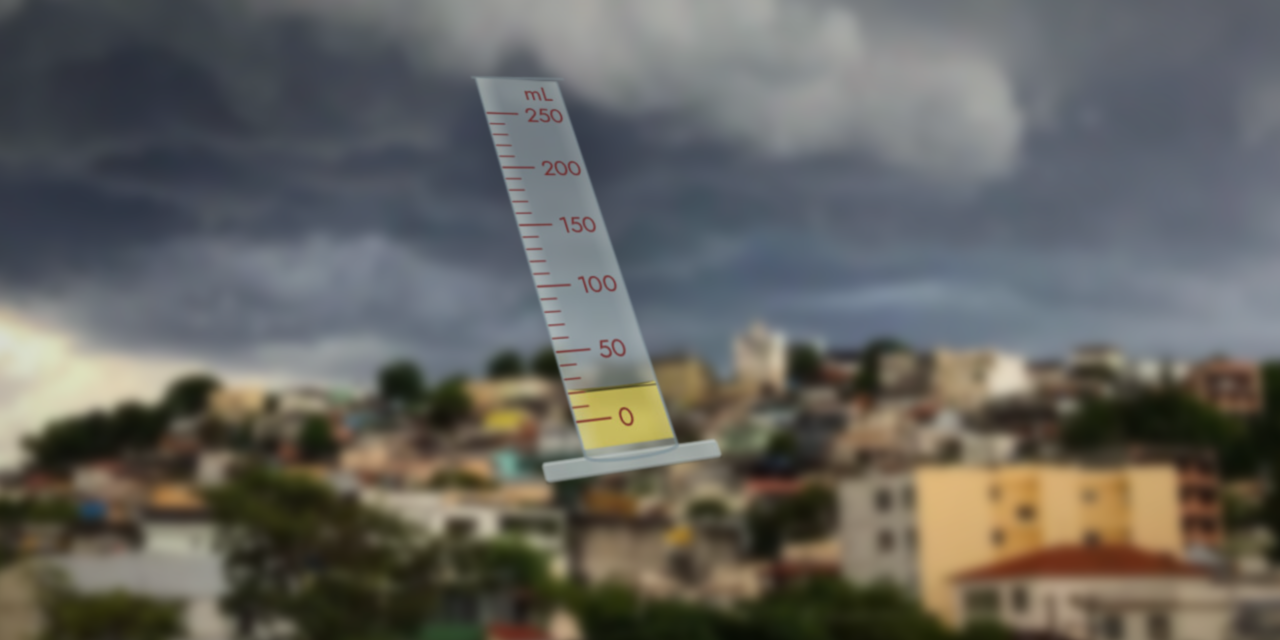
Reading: 20 mL
